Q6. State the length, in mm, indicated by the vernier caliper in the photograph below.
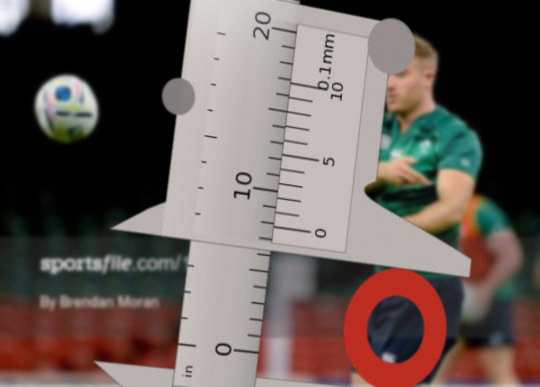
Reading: 7.8 mm
